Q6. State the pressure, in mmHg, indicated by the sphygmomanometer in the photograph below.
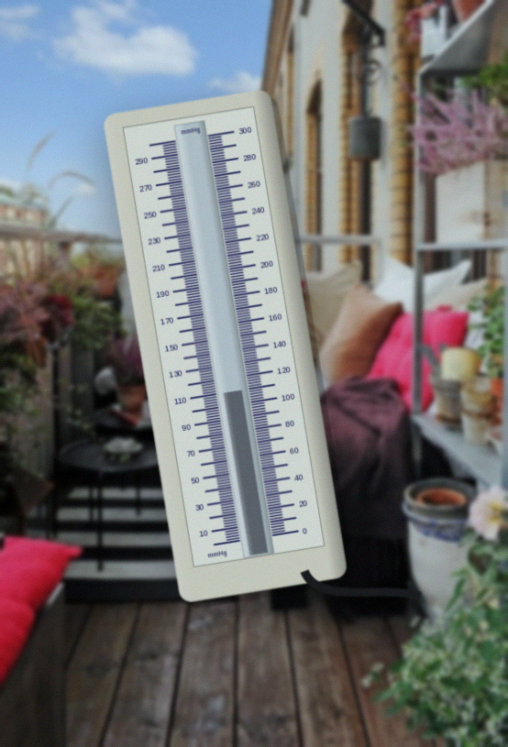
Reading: 110 mmHg
